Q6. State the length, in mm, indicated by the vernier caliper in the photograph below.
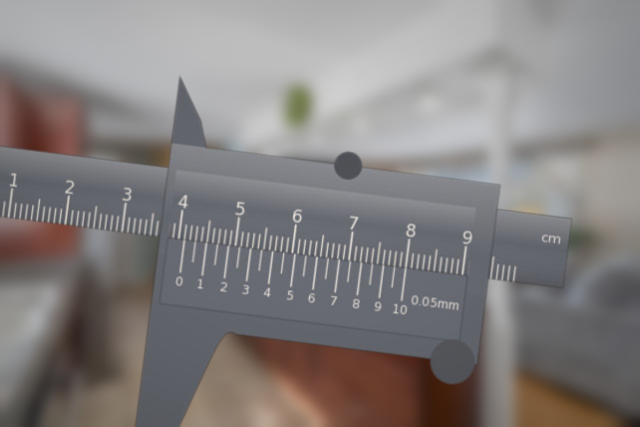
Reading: 41.0 mm
